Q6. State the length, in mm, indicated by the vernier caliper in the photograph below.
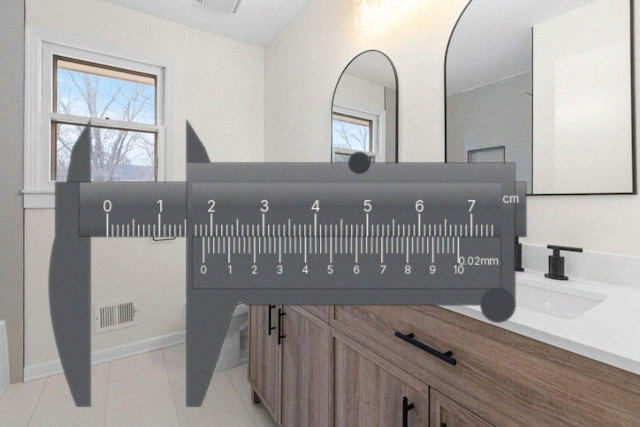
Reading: 18.5 mm
